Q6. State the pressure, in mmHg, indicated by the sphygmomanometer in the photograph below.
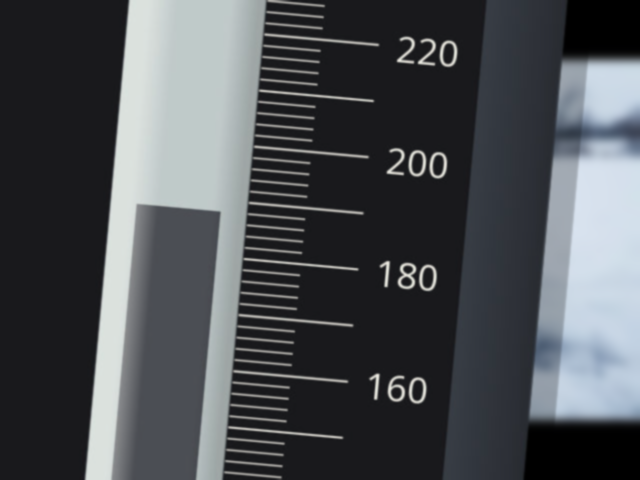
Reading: 188 mmHg
